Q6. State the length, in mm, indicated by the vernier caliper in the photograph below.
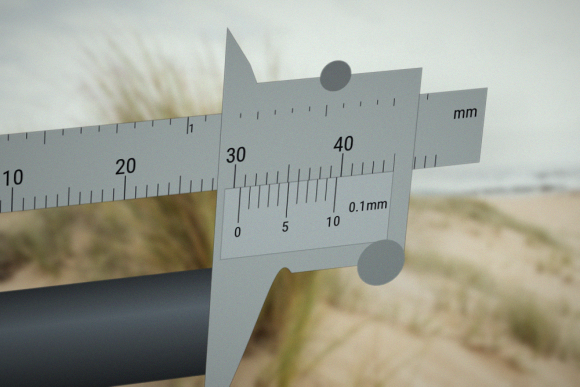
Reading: 30.6 mm
